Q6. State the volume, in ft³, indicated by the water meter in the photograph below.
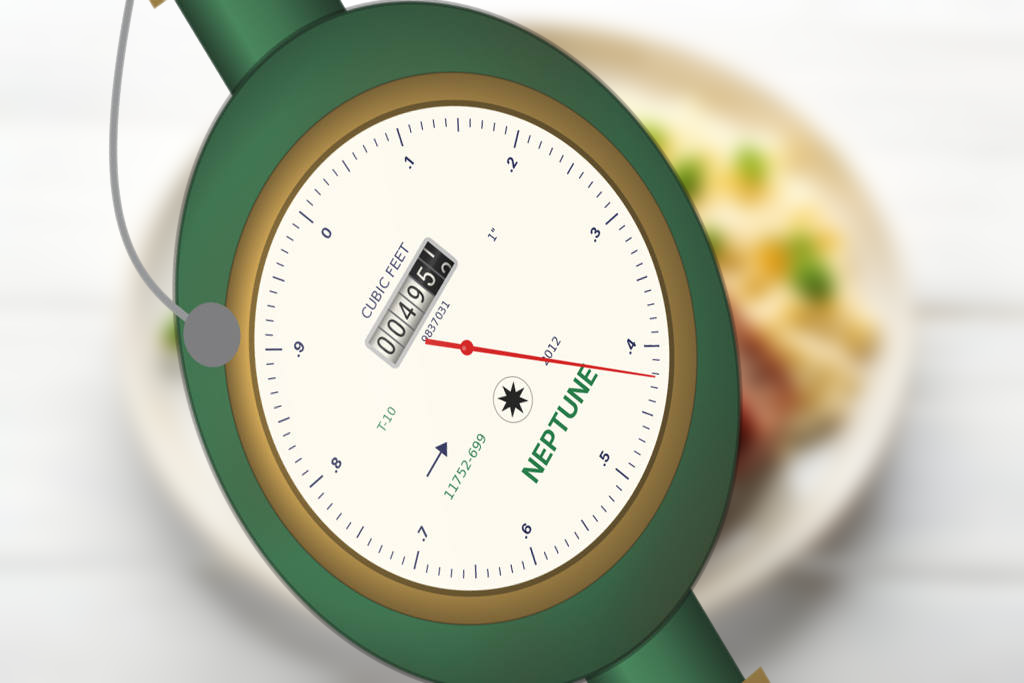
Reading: 4951.42 ft³
